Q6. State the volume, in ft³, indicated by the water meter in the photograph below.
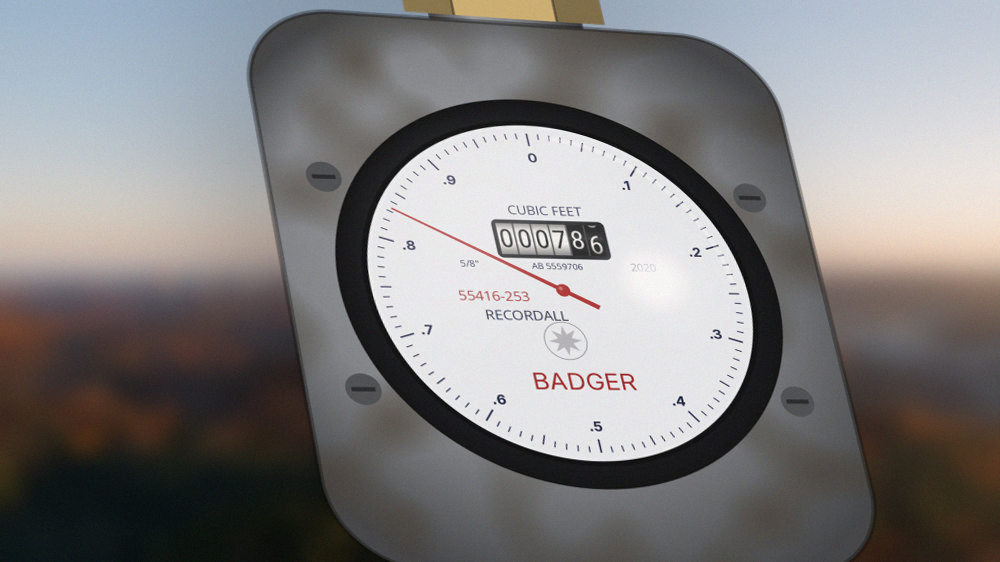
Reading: 785.83 ft³
